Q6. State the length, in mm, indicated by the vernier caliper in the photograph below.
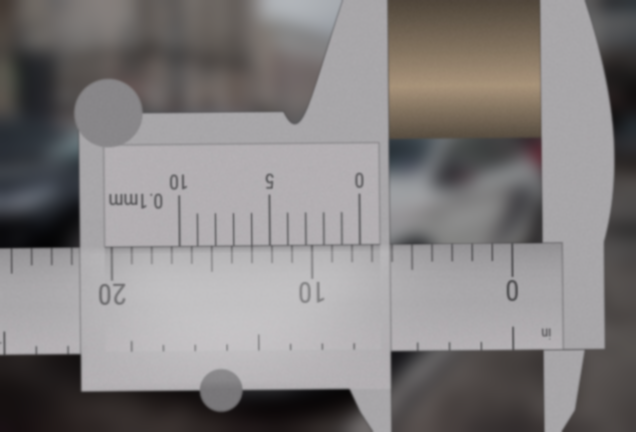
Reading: 7.6 mm
